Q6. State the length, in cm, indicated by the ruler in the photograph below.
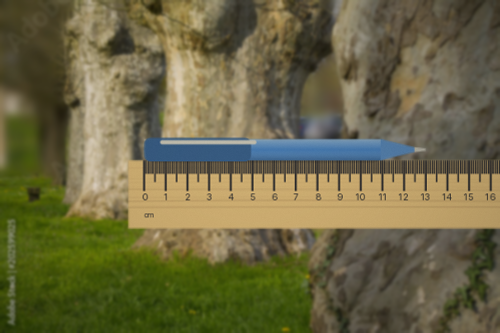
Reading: 13 cm
